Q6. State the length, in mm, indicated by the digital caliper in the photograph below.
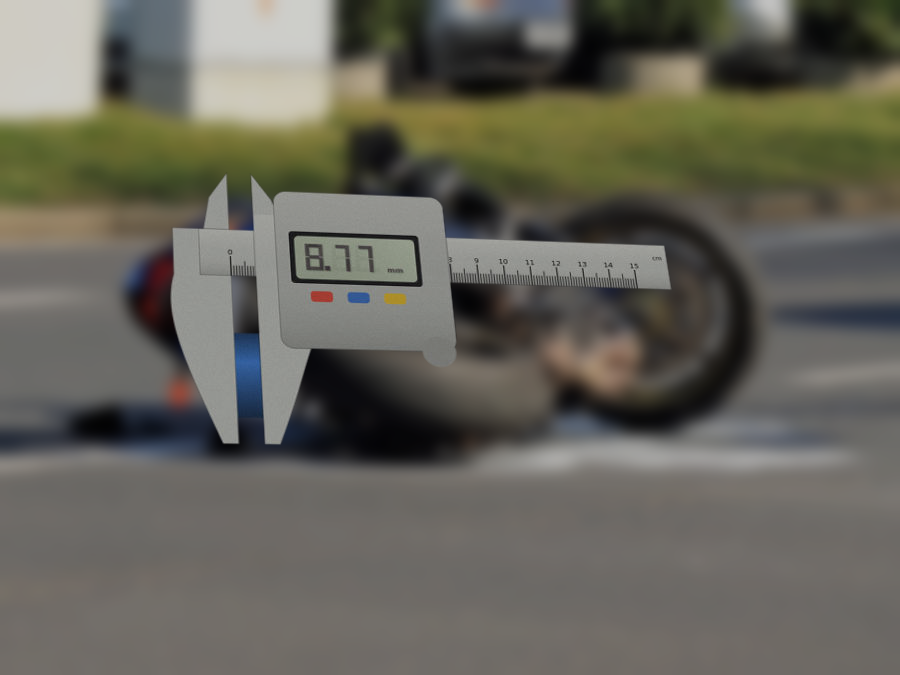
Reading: 8.77 mm
